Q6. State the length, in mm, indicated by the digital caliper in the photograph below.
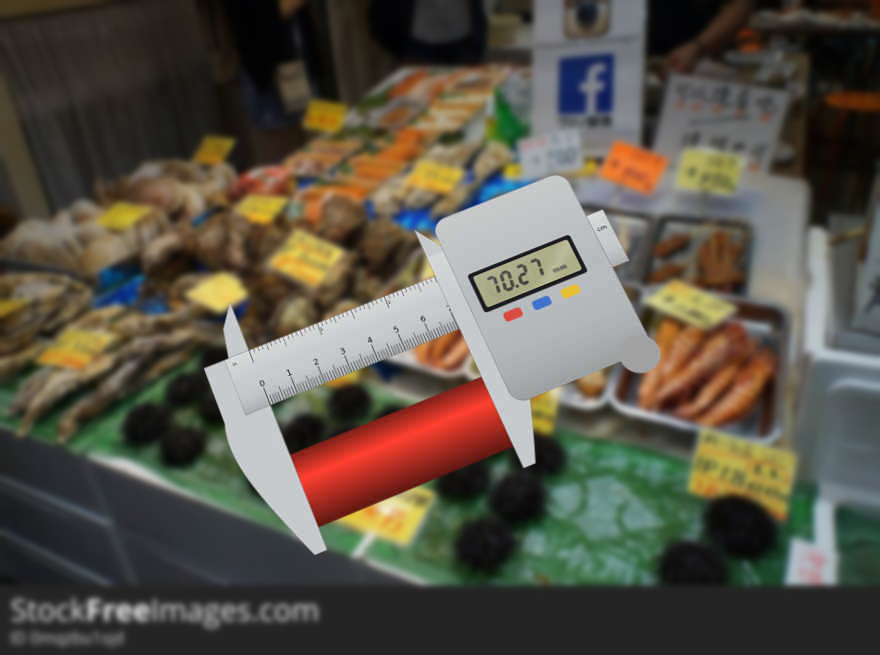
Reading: 70.27 mm
